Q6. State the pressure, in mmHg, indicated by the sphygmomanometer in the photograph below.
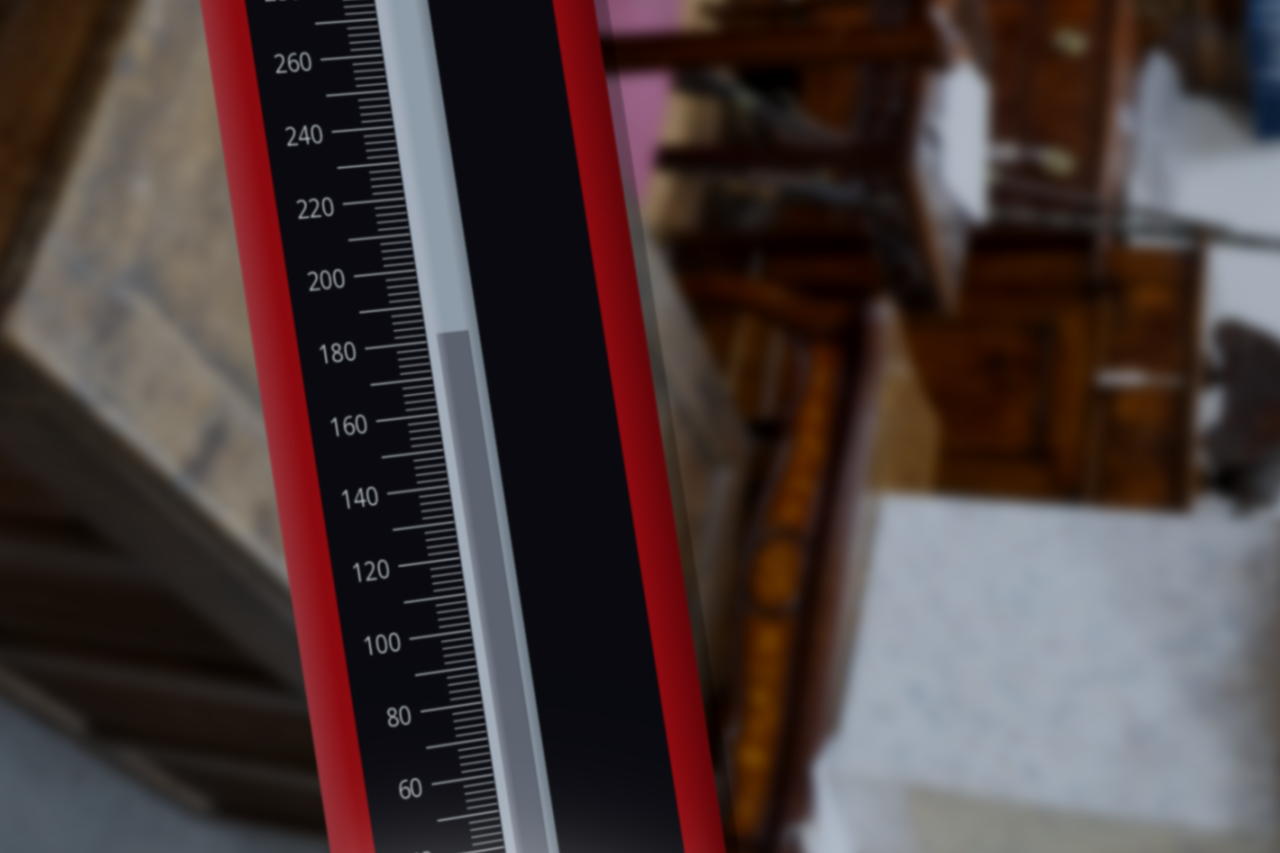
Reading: 182 mmHg
